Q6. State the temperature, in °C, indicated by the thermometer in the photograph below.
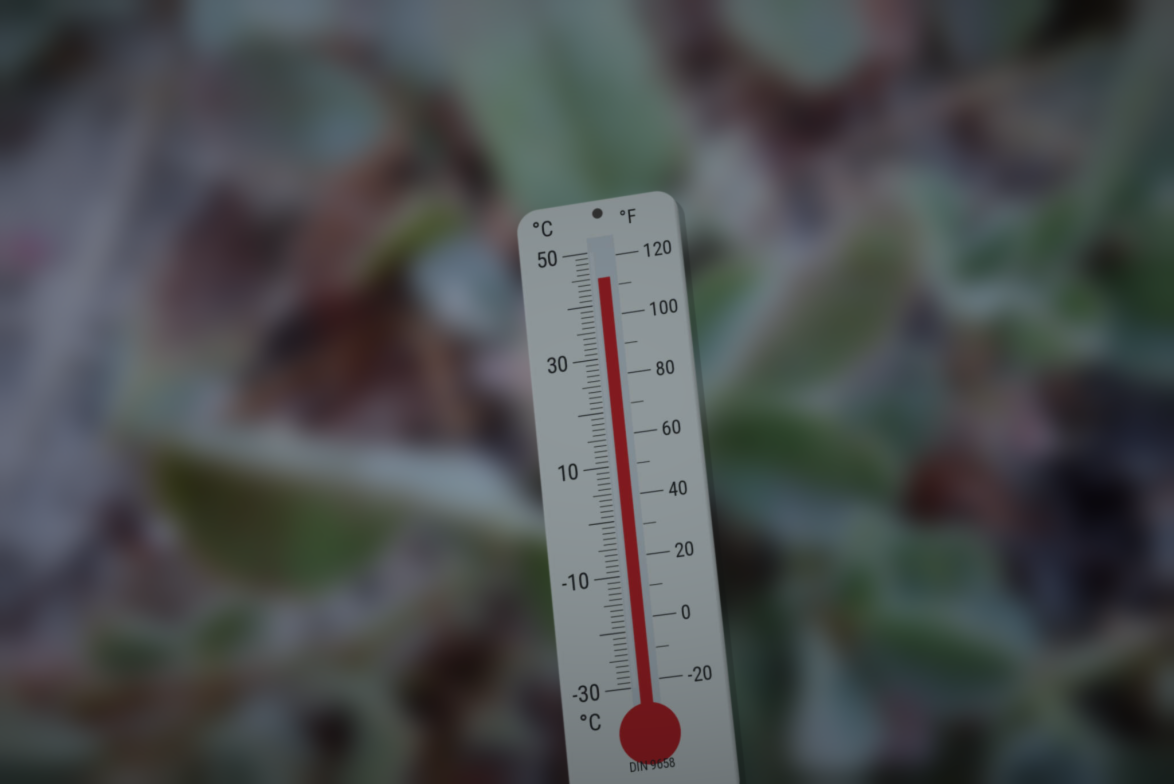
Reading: 45 °C
